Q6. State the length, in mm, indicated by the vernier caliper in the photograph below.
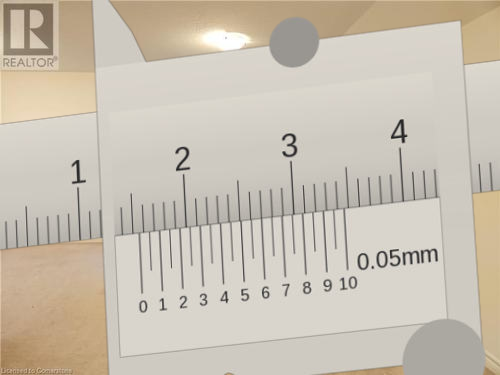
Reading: 15.6 mm
